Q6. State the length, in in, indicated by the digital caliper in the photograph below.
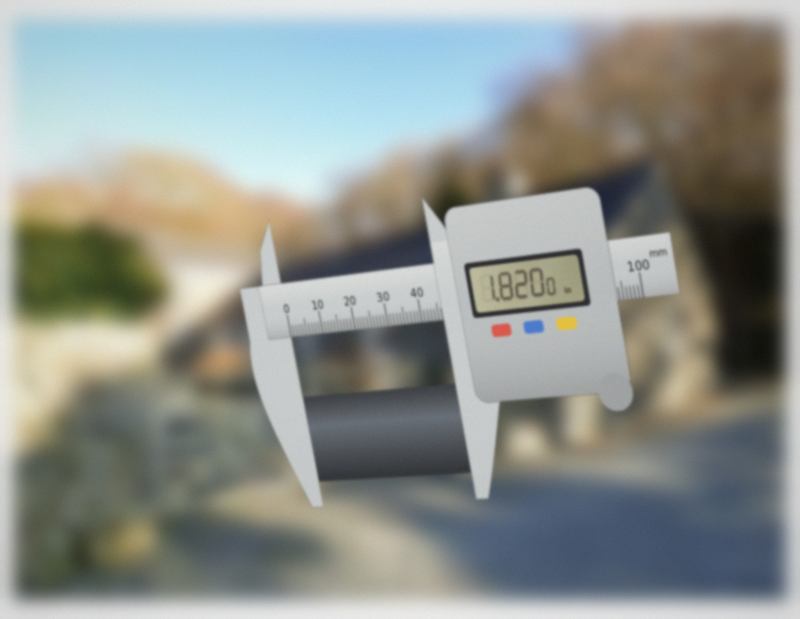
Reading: 1.8200 in
